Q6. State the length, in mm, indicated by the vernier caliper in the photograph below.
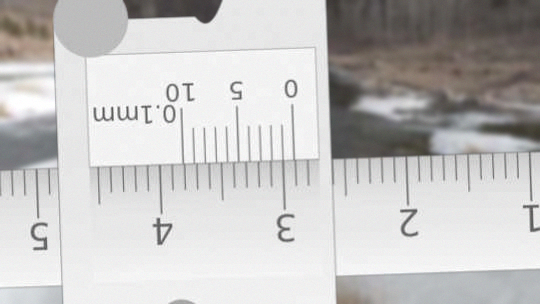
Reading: 29.1 mm
